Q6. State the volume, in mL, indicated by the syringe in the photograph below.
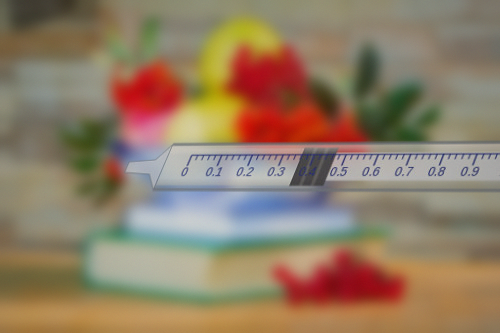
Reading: 0.36 mL
